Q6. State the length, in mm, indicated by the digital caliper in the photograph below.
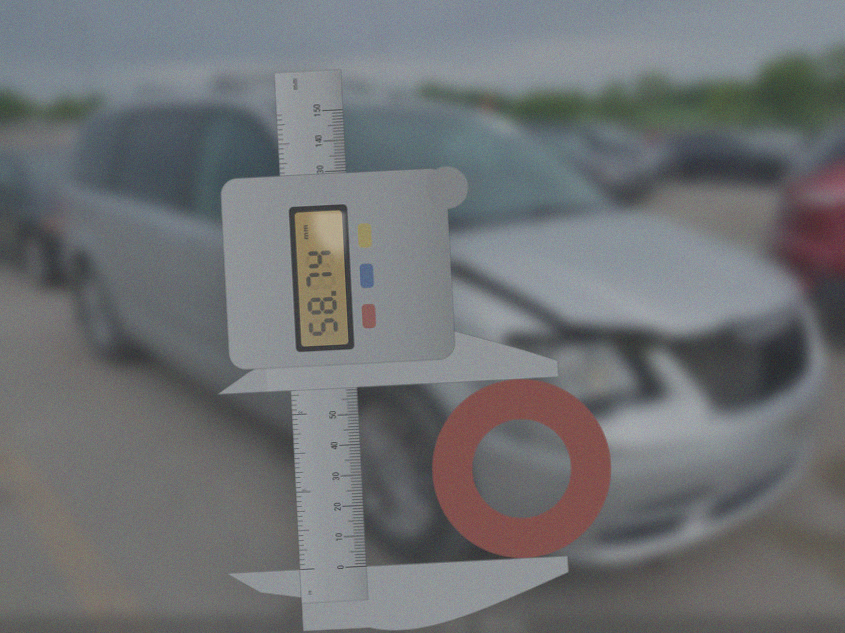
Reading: 58.74 mm
